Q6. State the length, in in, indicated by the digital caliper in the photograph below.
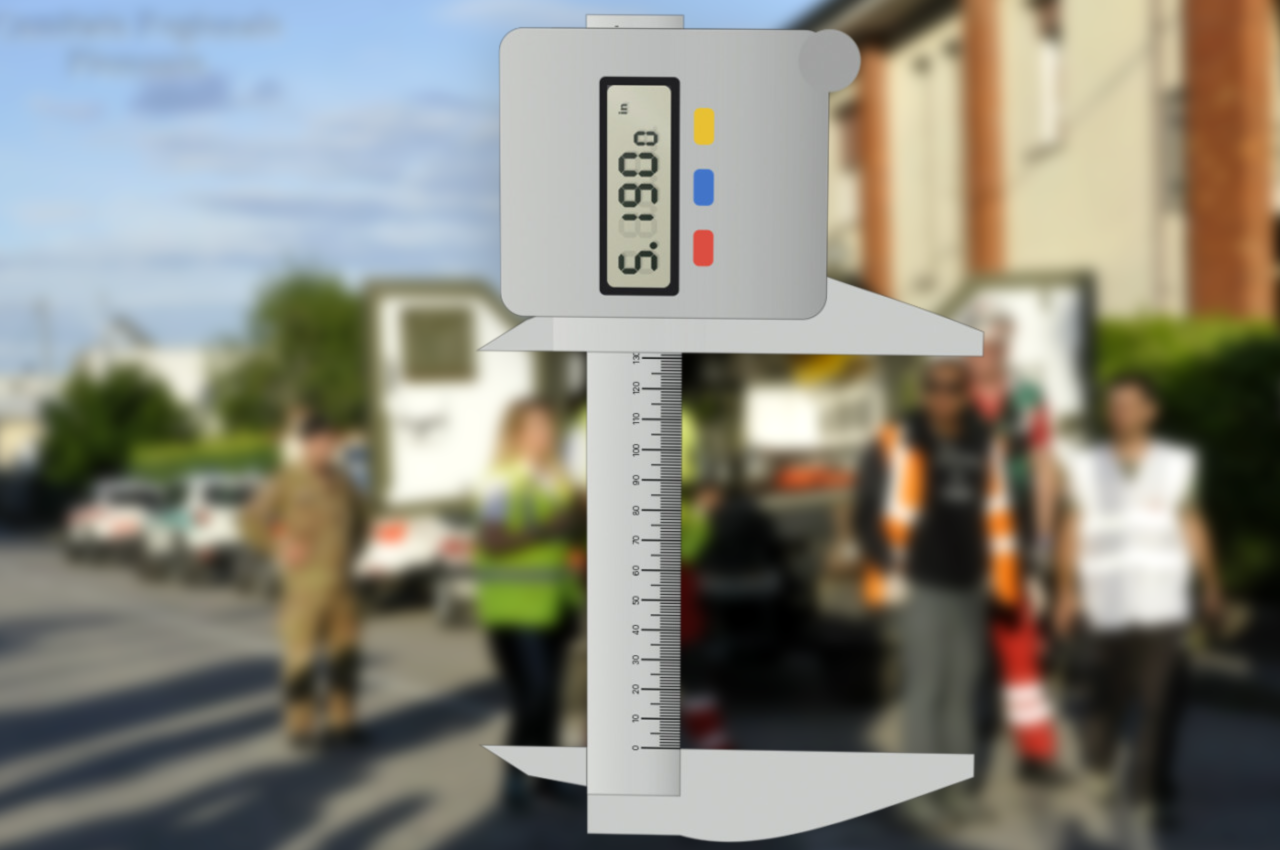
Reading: 5.1900 in
